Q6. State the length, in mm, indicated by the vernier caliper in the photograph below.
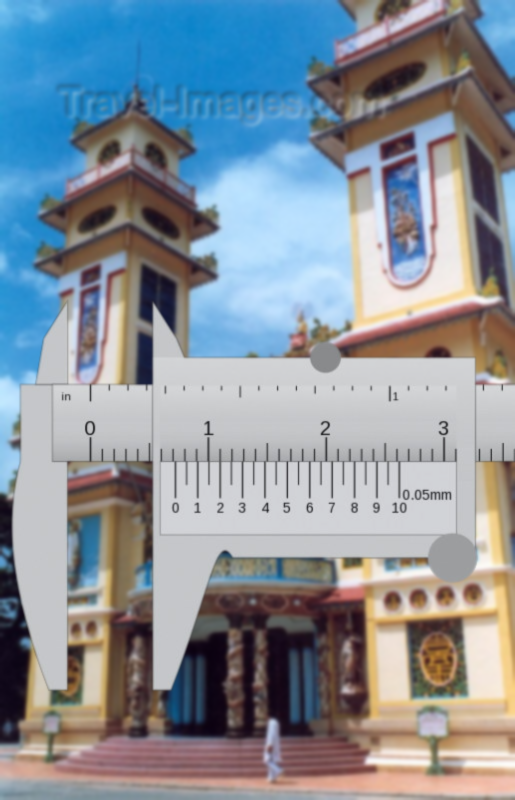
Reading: 7.2 mm
